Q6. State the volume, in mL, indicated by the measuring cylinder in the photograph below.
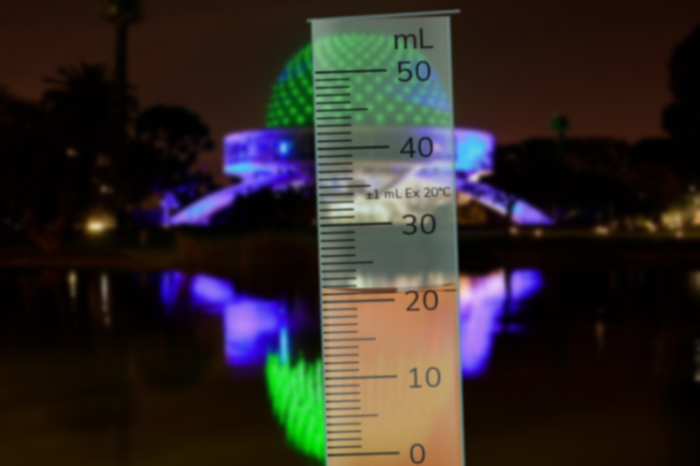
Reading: 21 mL
